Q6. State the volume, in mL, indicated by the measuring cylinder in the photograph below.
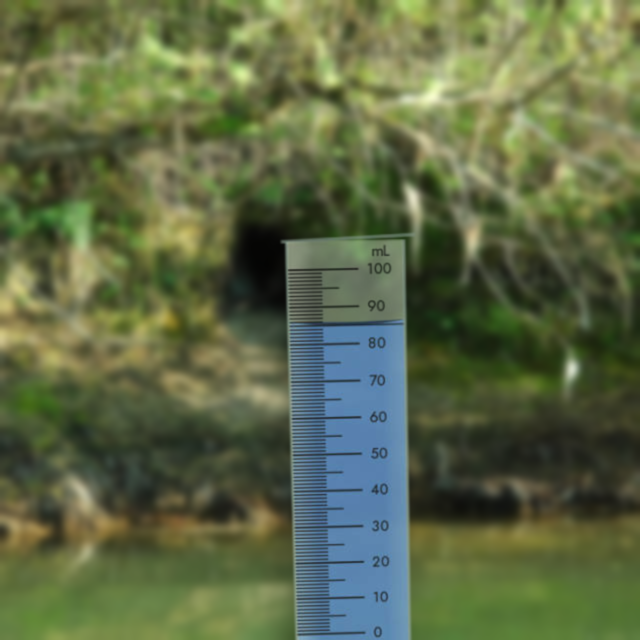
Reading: 85 mL
